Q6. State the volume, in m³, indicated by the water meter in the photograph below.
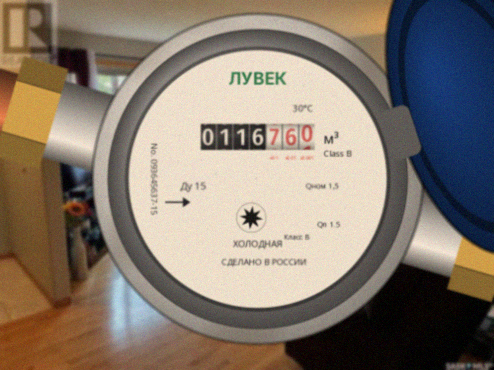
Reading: 116.760 m³
